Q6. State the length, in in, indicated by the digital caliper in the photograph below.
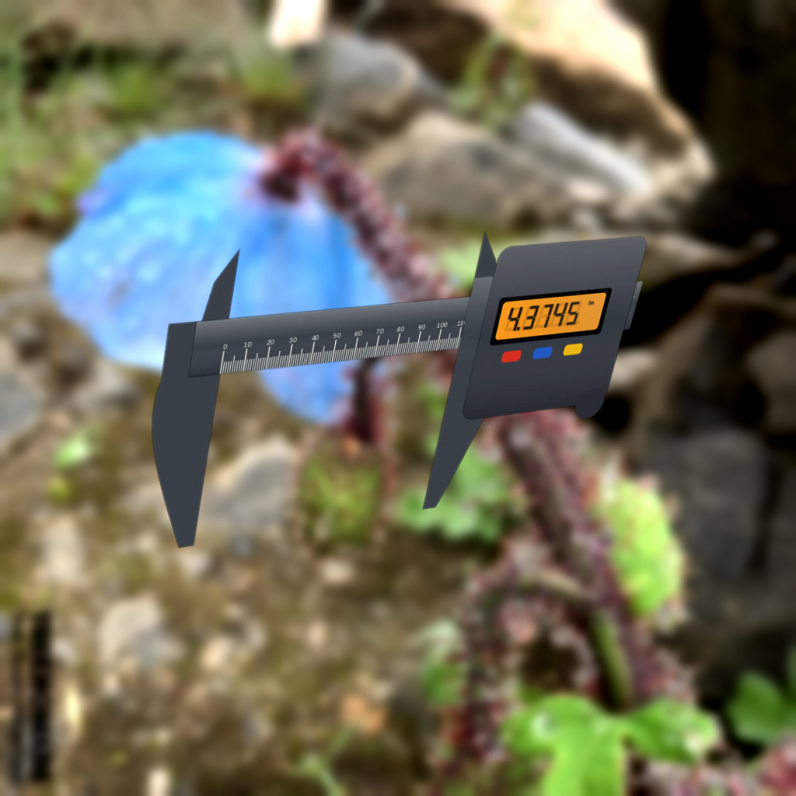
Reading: 4.3745 in
